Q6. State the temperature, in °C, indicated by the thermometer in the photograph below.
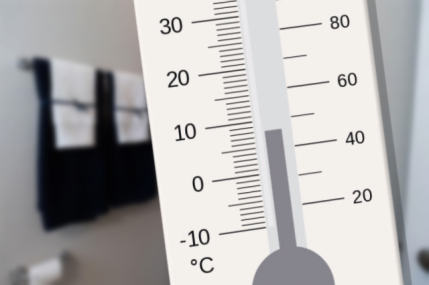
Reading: 8 °C
